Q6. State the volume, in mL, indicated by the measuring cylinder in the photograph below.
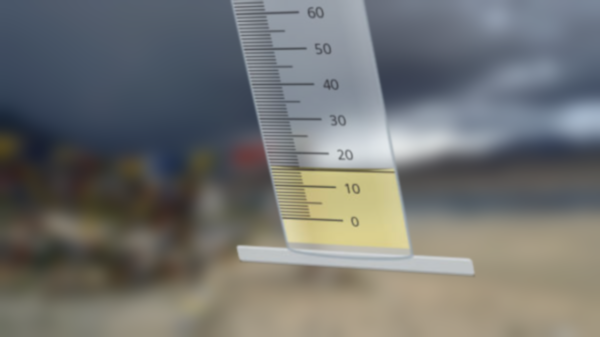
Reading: 15 mL
